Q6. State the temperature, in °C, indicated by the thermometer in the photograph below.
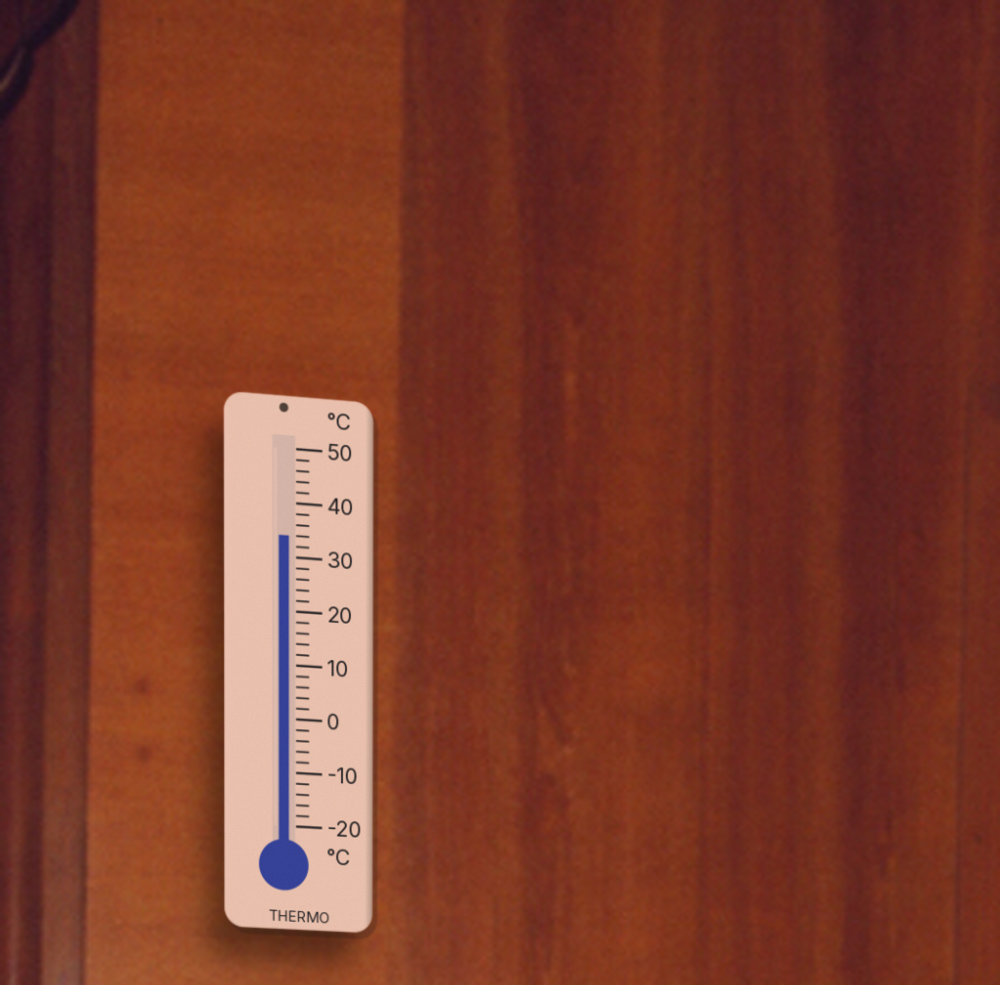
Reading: 34 °C
